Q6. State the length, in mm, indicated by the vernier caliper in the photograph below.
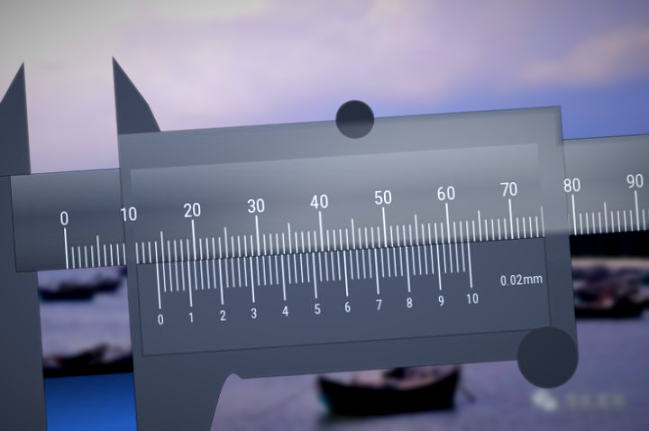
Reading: 14.0 mm
